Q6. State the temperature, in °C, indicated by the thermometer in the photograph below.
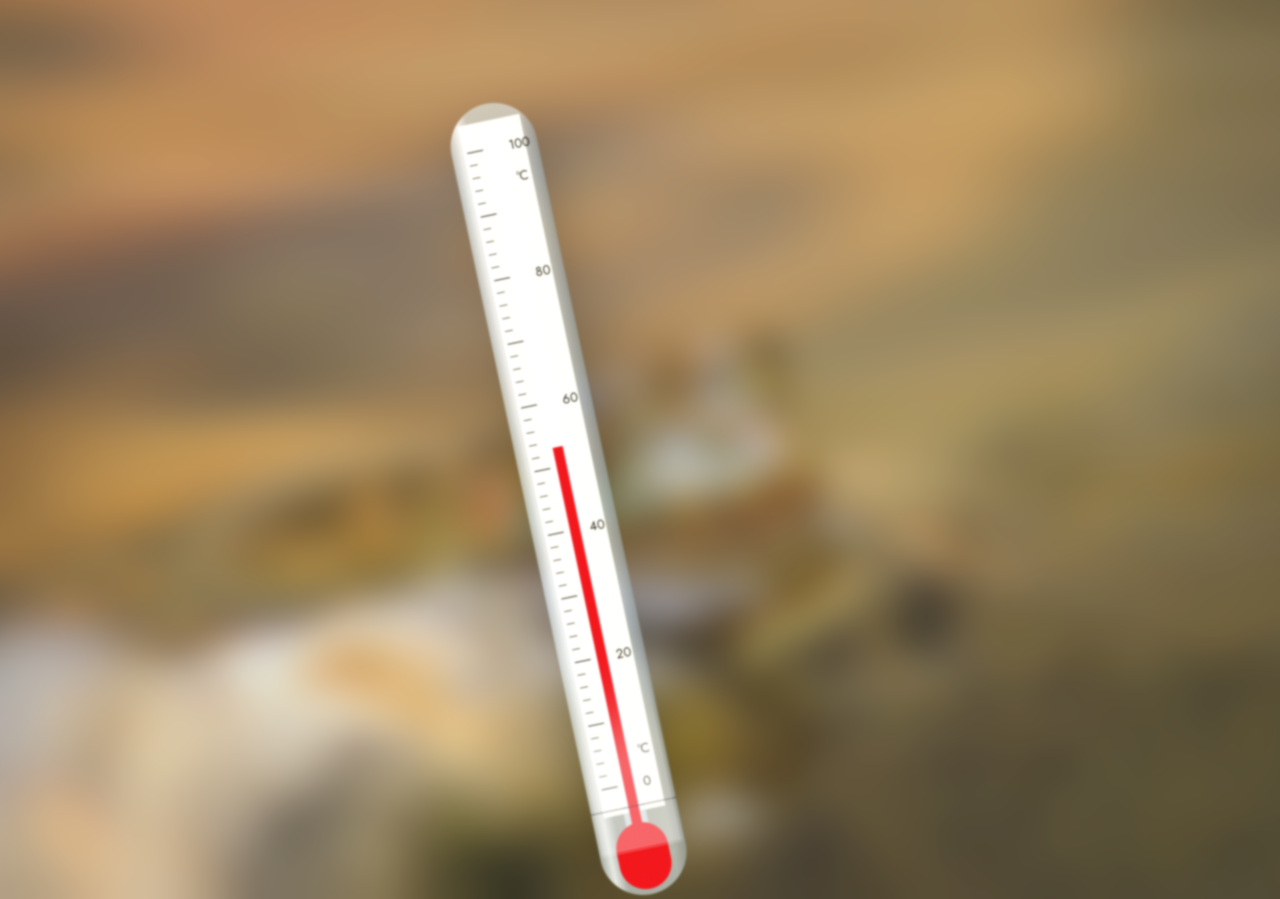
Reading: 53 °C
